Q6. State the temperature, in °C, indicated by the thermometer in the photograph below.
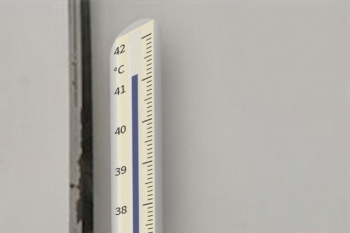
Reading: 41.2 °C
